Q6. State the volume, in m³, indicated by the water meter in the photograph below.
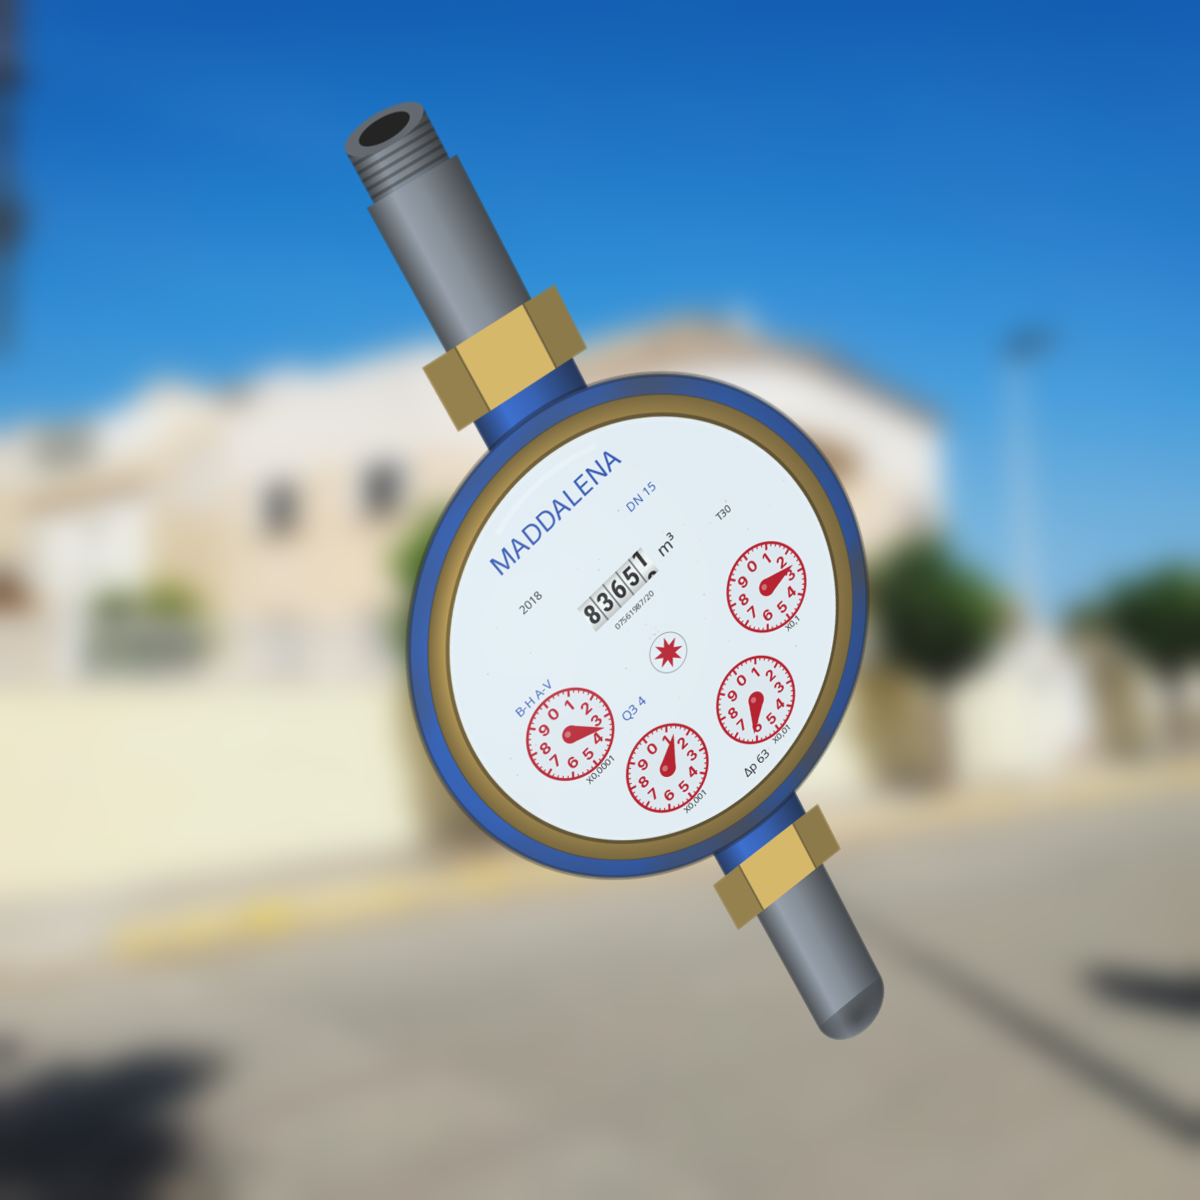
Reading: 83651.2613 m³
